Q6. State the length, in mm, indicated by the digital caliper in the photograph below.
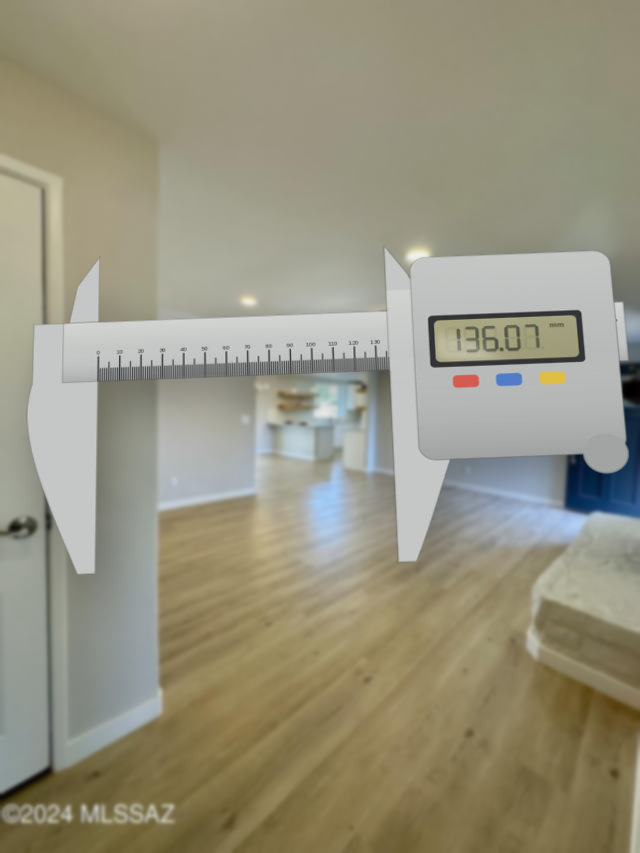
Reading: 136.07 mm
